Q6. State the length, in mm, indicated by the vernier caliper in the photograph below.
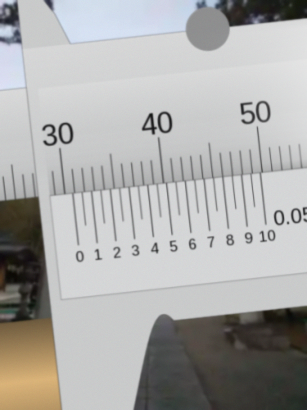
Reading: 30.8 mm
